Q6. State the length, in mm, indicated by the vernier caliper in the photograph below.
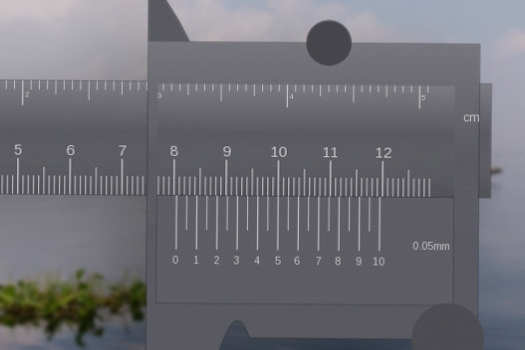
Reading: 80.5 mm
